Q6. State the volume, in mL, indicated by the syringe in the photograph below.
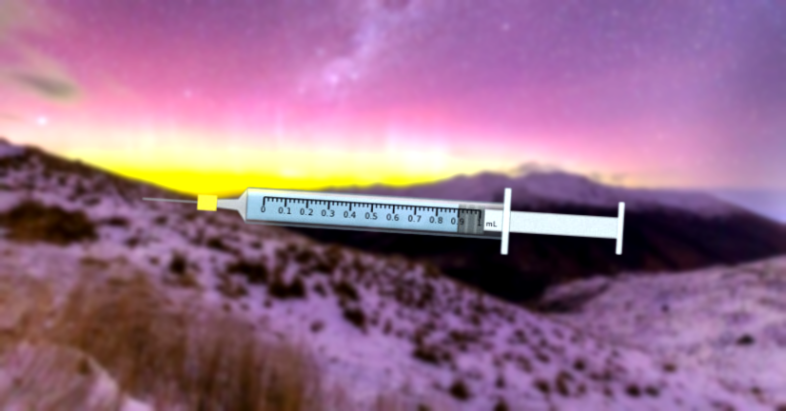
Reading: 0.9 mL
